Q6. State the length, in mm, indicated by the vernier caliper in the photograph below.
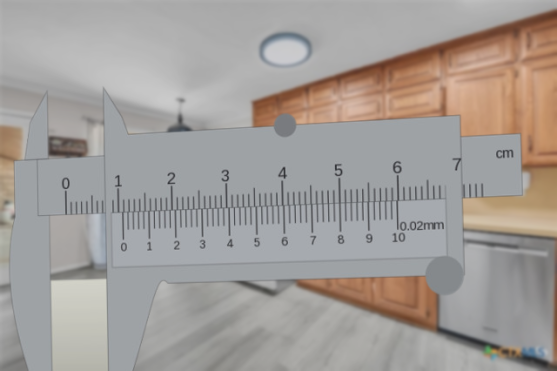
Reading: 10.8 mm
